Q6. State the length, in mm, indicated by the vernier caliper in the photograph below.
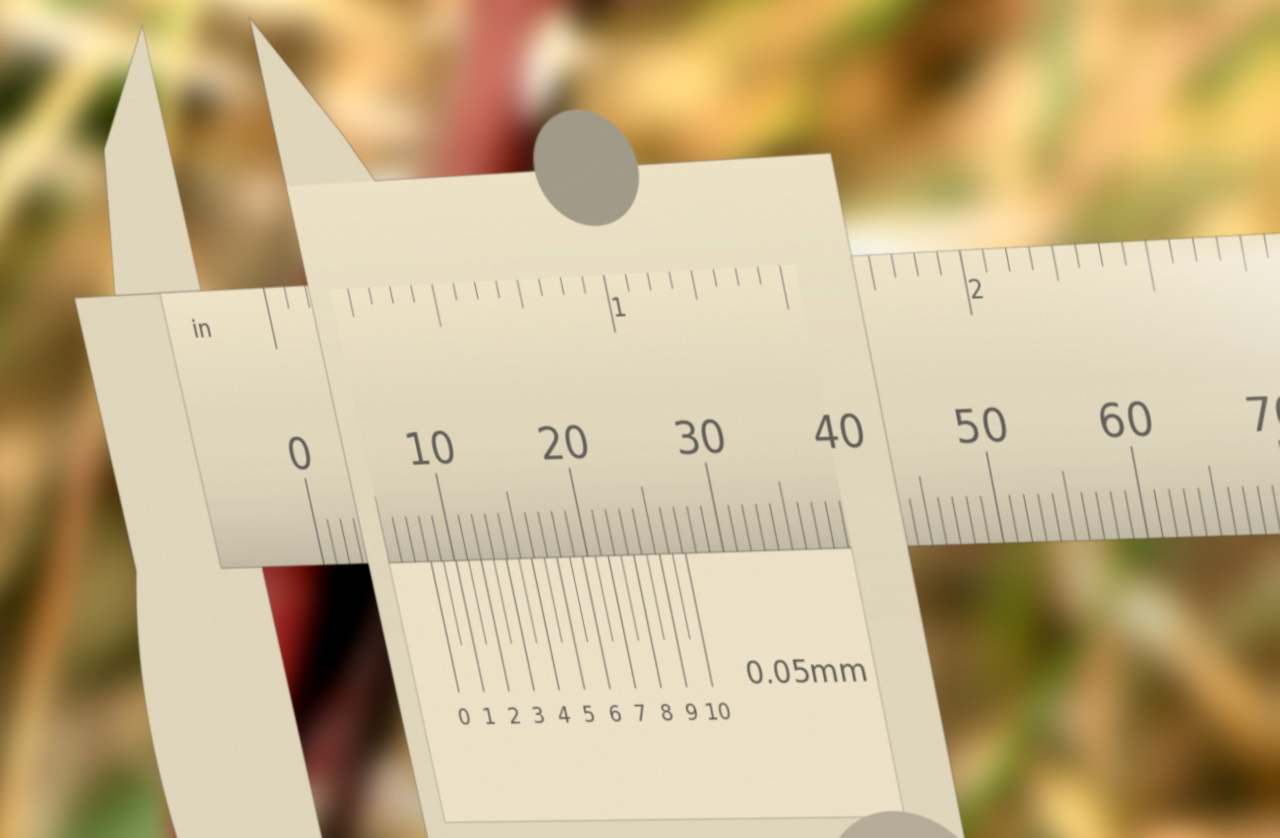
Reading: 8.2 mm
